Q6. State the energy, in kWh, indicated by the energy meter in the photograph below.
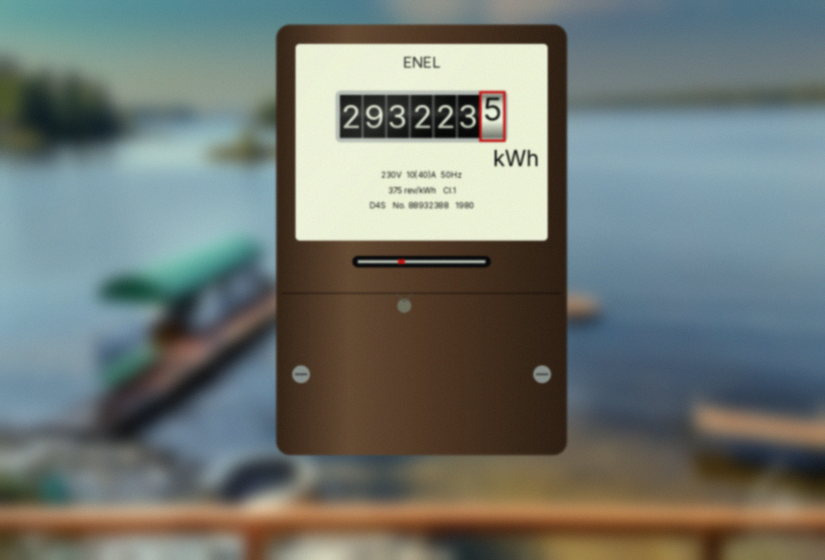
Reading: 293223.5 kWh
